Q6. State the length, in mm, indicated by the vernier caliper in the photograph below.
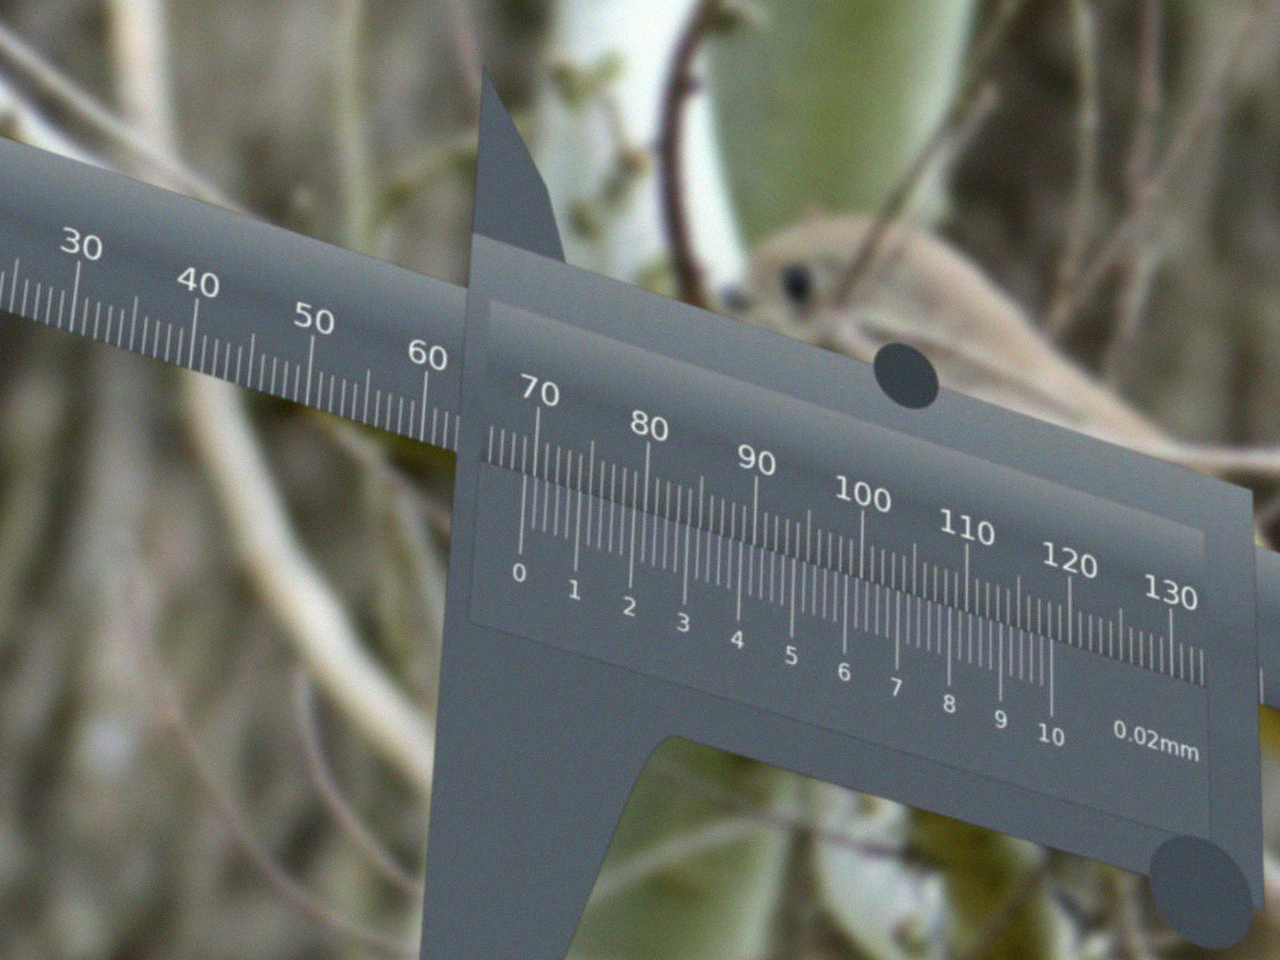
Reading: 69.2 mm
